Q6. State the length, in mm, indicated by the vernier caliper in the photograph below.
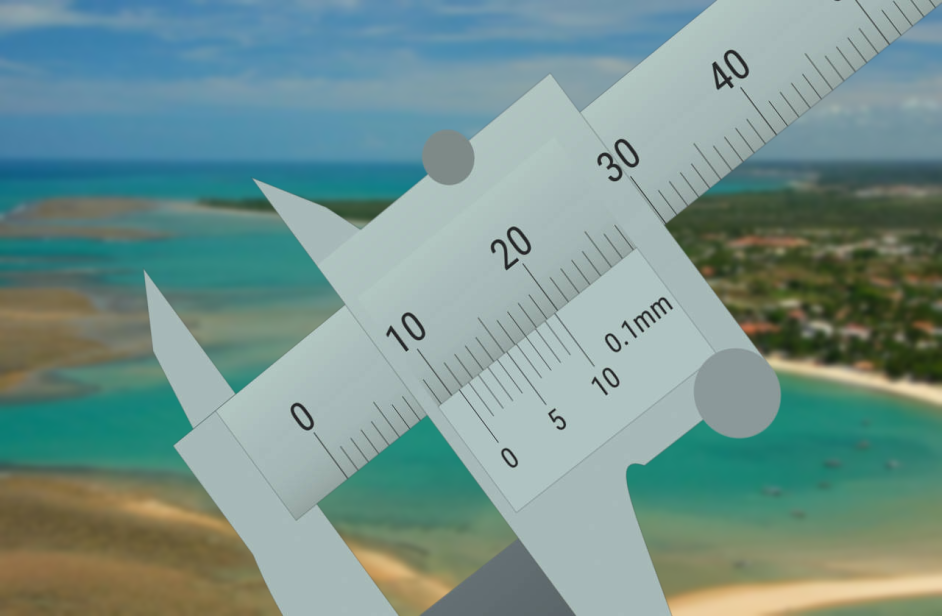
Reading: 10.7 mm
